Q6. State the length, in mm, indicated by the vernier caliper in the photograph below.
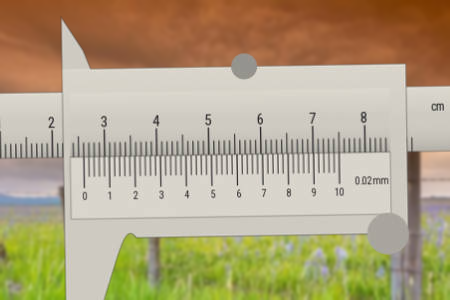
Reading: 26.0 mm
